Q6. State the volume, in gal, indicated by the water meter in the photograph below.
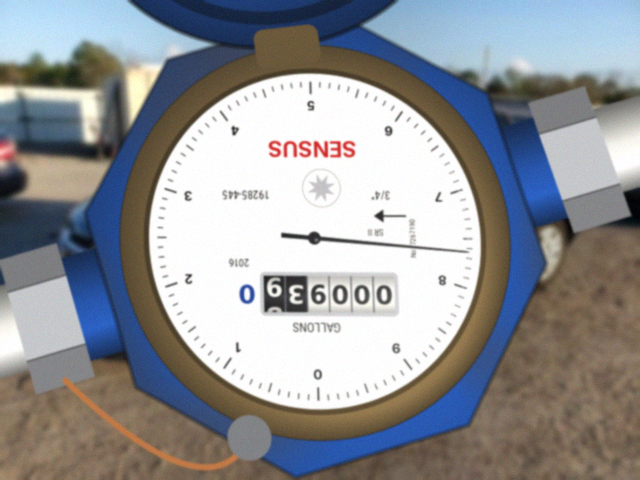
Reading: 9387.6 gal
